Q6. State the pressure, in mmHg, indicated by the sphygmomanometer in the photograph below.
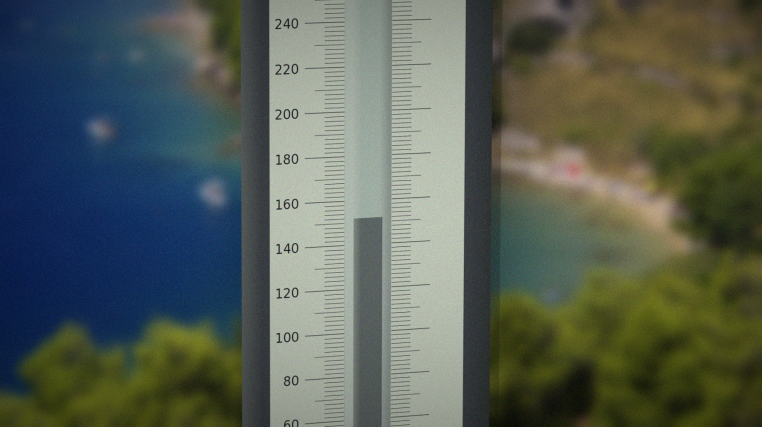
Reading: 152 mmHg
